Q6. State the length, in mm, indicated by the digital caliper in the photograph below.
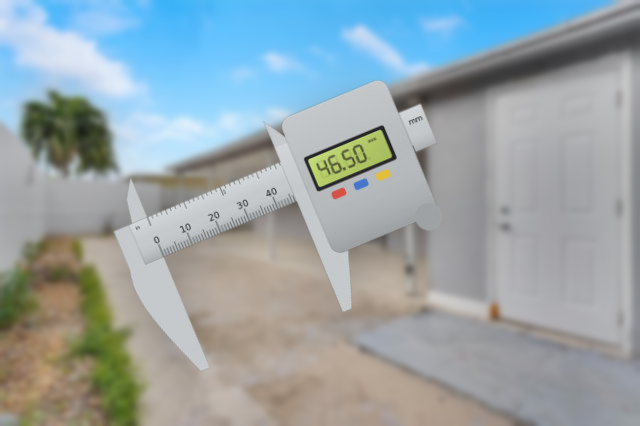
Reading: 46.50 mm
